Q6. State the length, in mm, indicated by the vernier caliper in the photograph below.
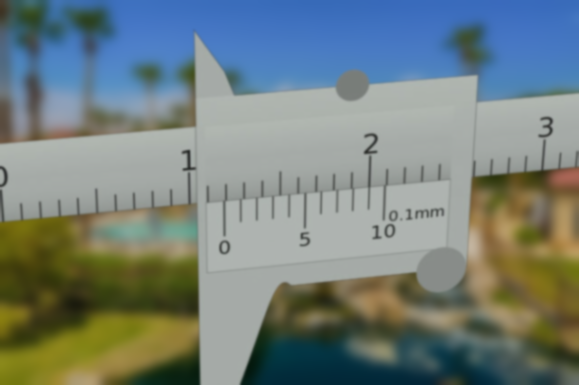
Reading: 11.9 mm
